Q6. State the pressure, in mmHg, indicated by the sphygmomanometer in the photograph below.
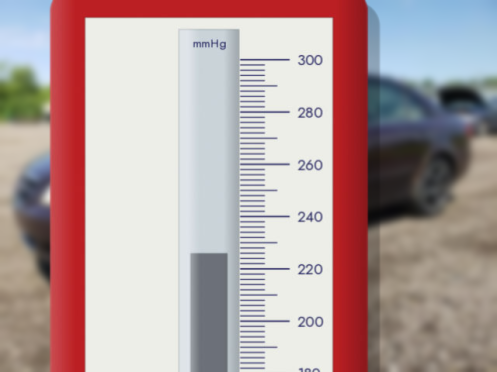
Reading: 226 mmHg
